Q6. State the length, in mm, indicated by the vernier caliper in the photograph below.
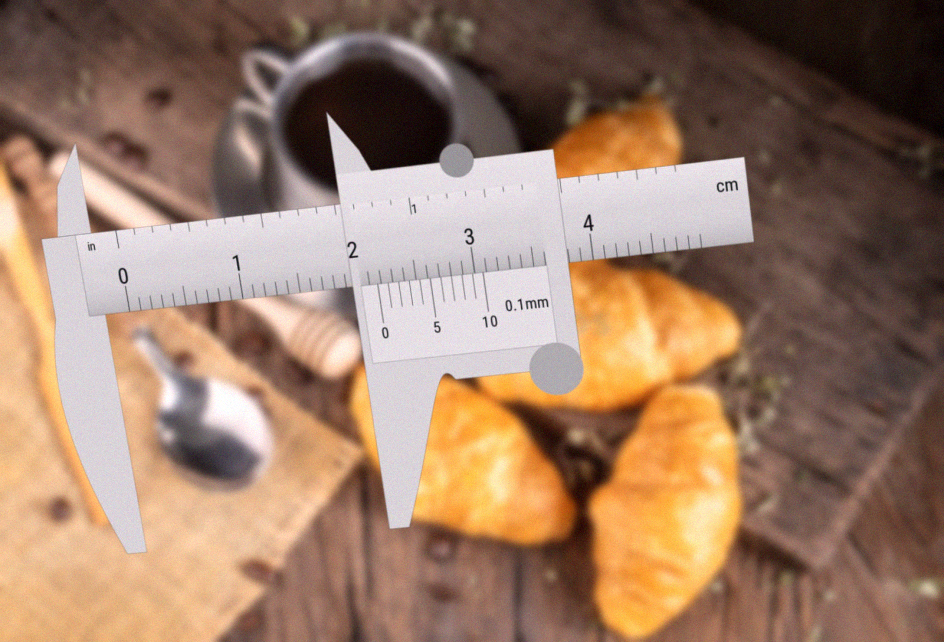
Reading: 21.7 mm
